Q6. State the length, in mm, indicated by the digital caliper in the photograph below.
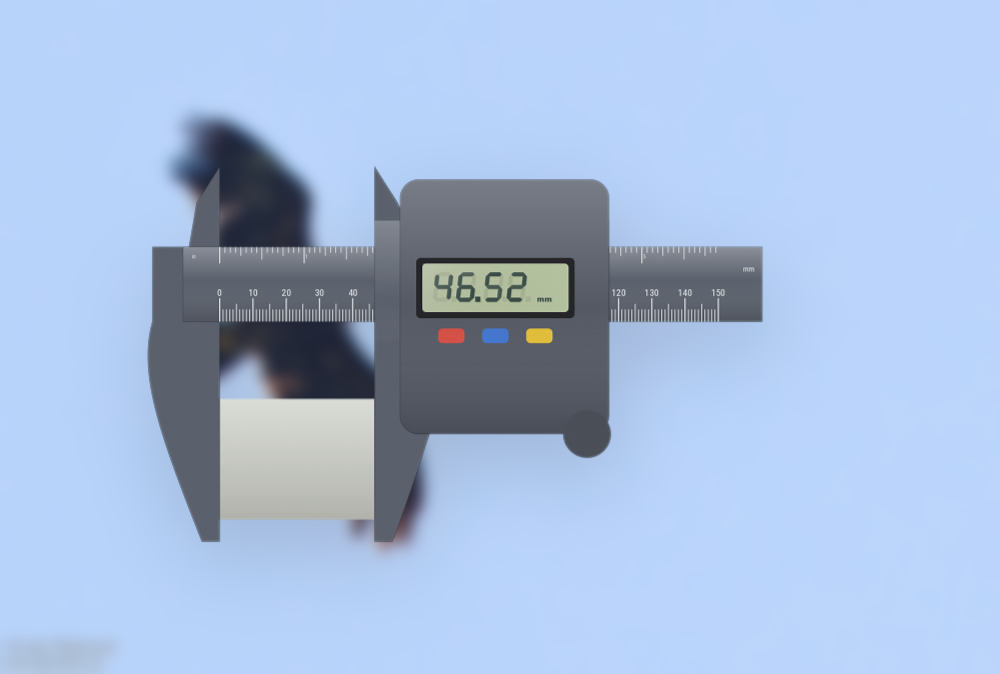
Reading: 46.52 mm
